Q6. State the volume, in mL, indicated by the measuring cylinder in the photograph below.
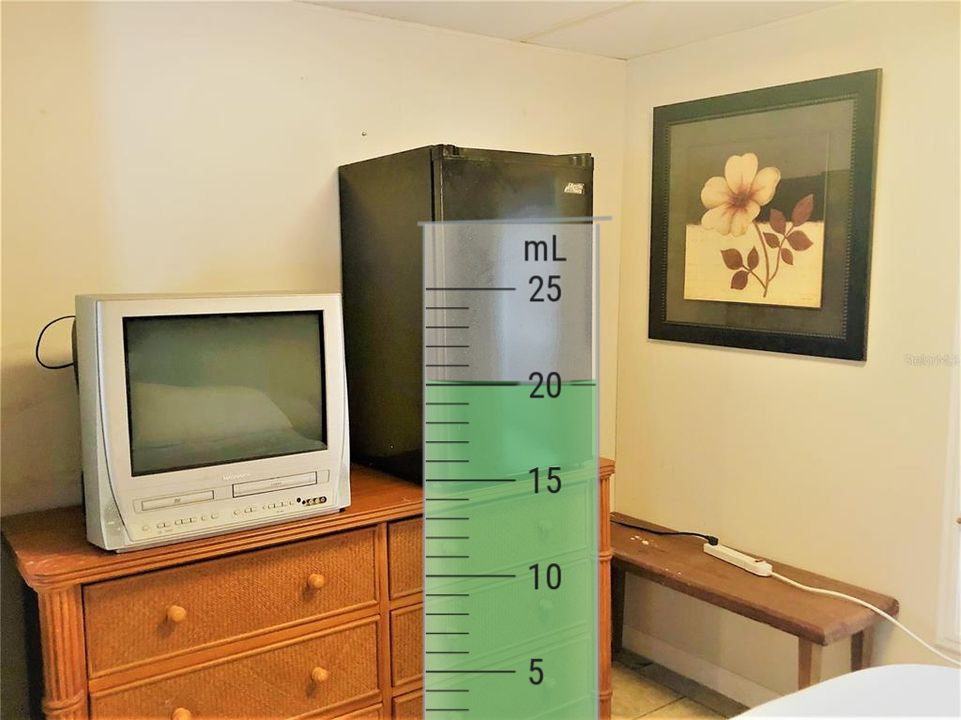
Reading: 20 mL
